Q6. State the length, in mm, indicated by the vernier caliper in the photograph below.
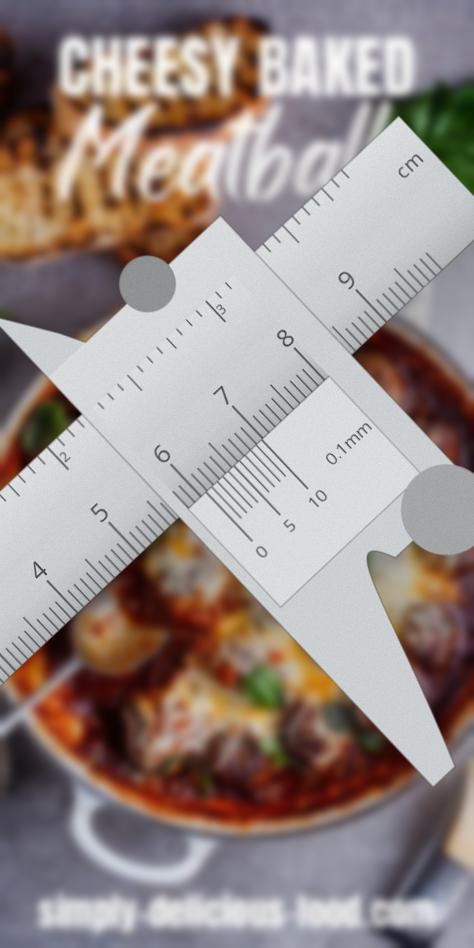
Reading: 60.8 mm
